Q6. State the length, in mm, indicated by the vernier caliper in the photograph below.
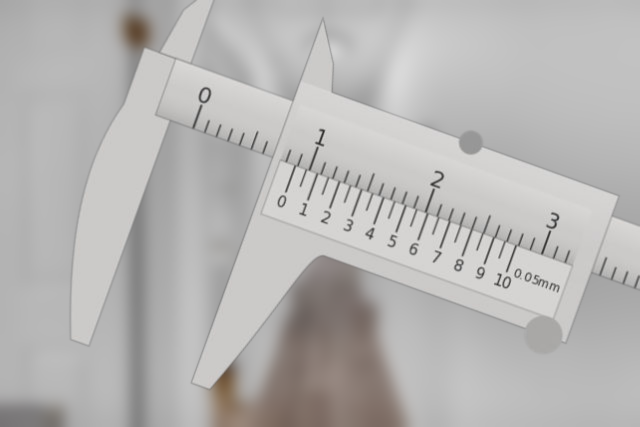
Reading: 8.8 mm
